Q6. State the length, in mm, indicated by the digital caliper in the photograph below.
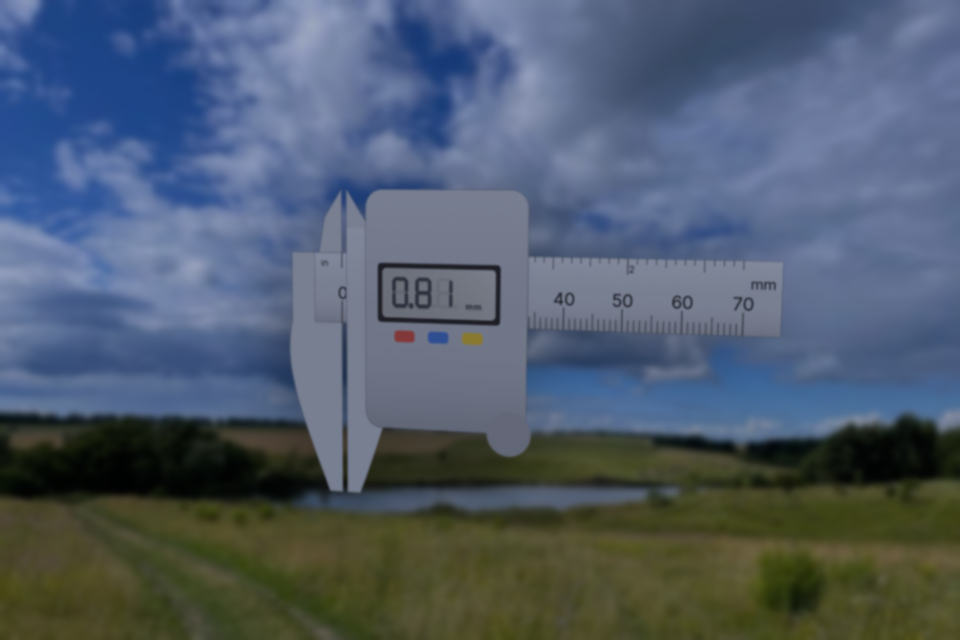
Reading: 0.81 mm
